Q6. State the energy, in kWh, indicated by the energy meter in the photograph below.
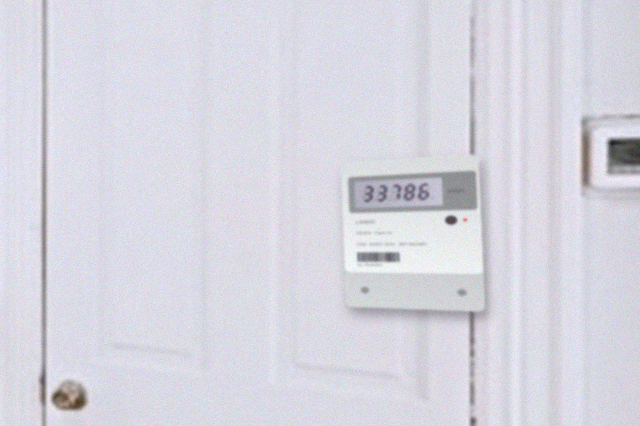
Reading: 33786 kWh
